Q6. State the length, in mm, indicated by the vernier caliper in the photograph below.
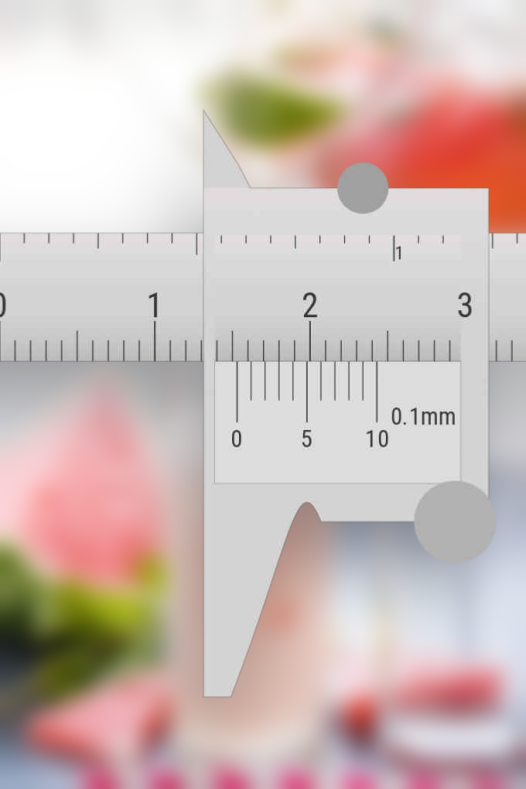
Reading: 15.3 mm
